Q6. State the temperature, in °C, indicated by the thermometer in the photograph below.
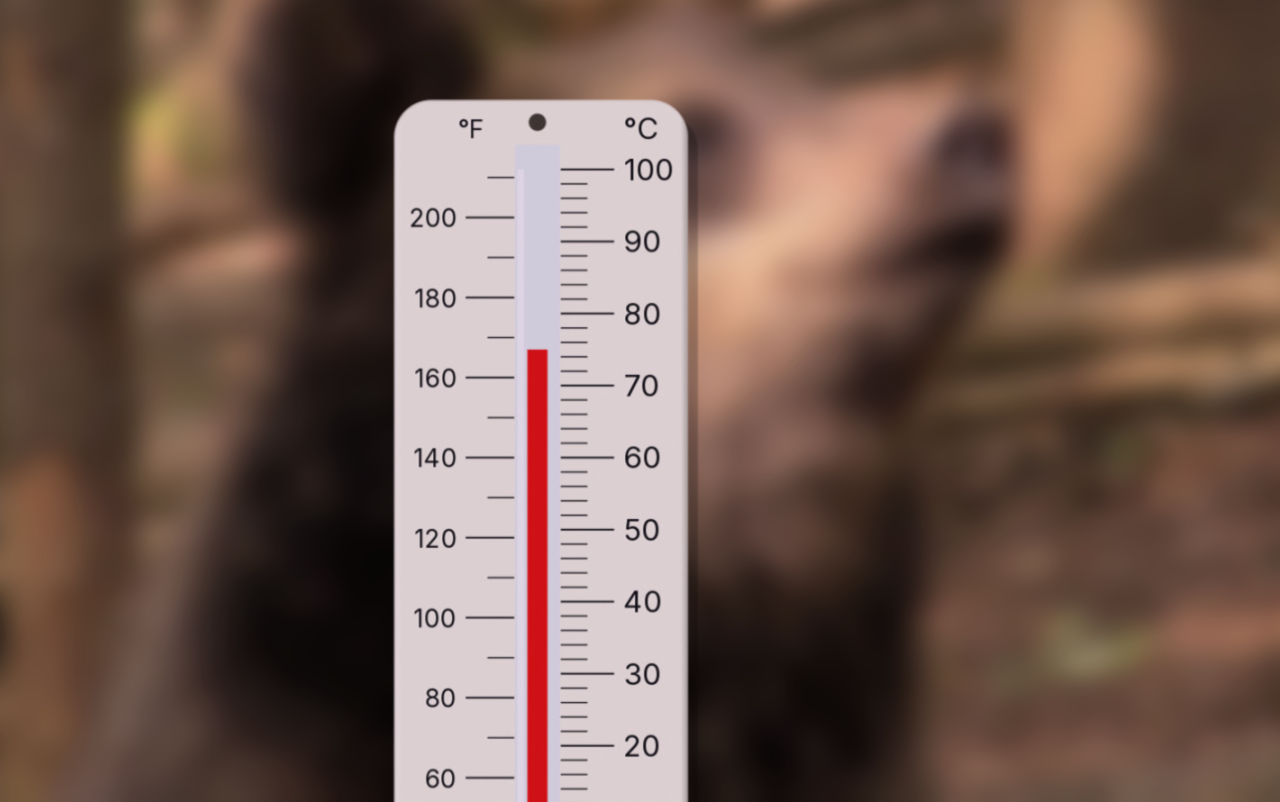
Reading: 75 °C
